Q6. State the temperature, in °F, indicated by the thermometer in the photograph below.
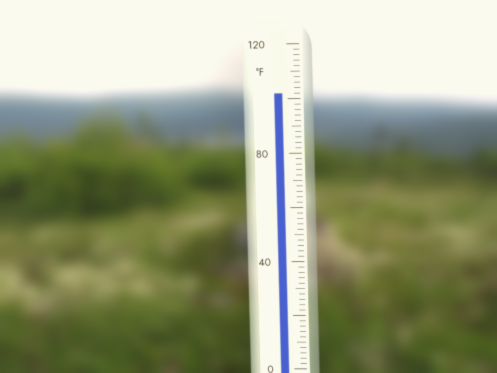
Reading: 102 °F
